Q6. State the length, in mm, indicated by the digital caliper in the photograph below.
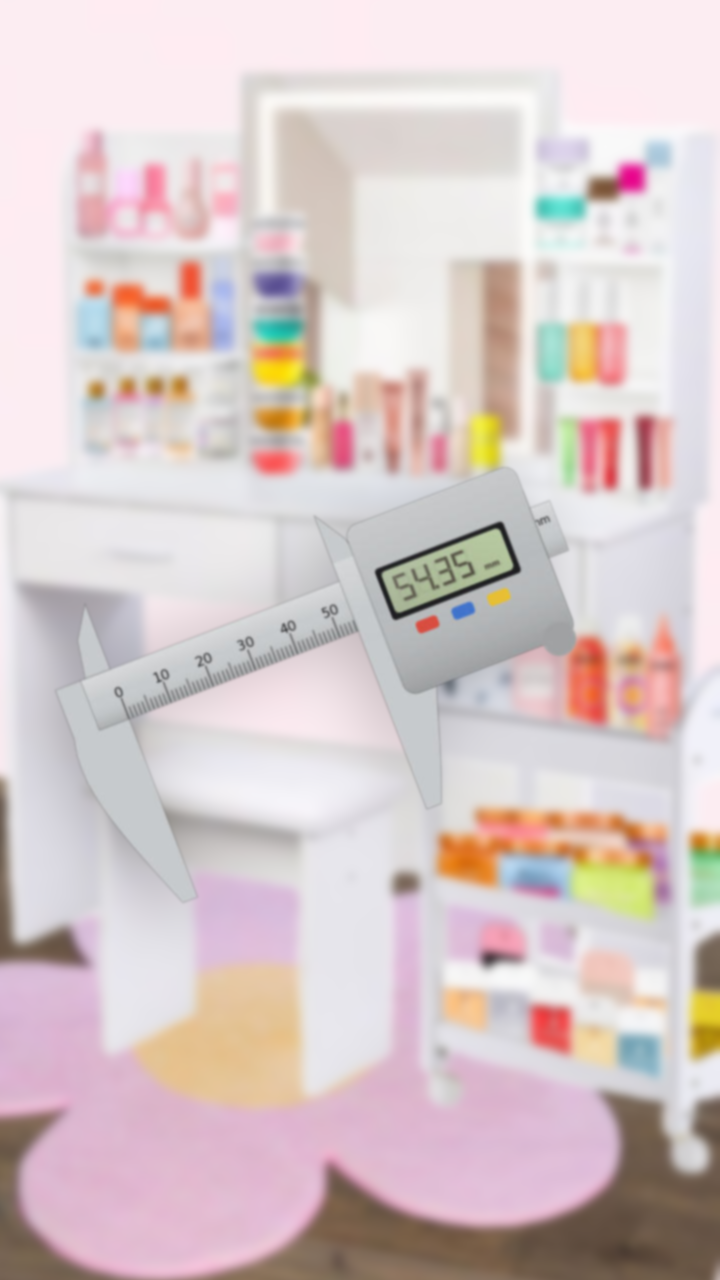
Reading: 54.35 mm
